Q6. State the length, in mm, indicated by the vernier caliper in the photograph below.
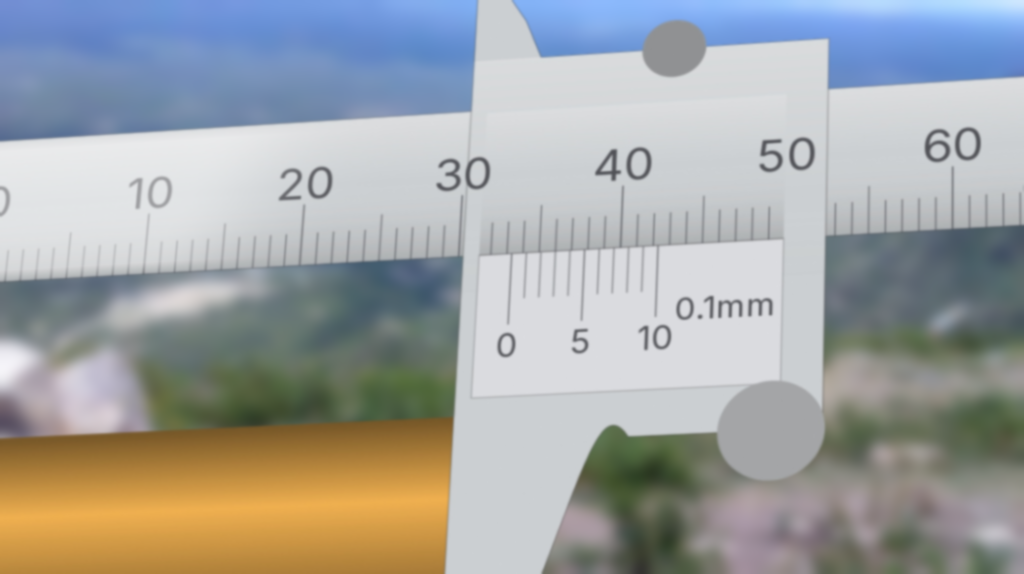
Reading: 33.3 mm
